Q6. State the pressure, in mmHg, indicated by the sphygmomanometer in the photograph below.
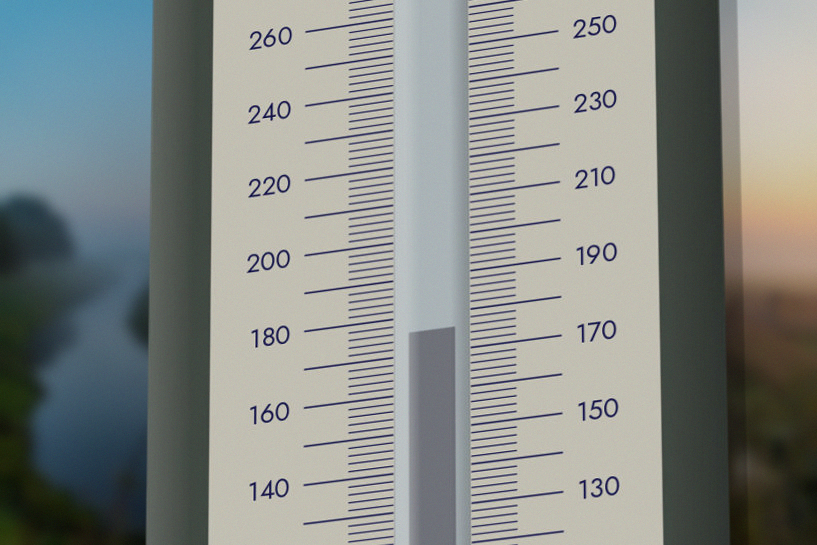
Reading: 176 mmHg
